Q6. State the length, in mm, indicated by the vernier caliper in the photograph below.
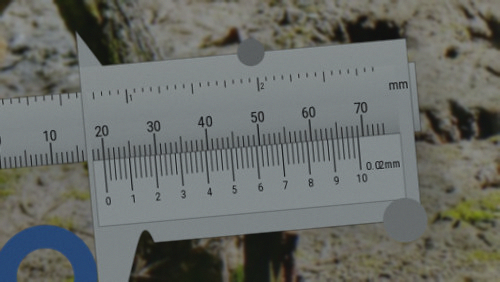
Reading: 20.0 mm
